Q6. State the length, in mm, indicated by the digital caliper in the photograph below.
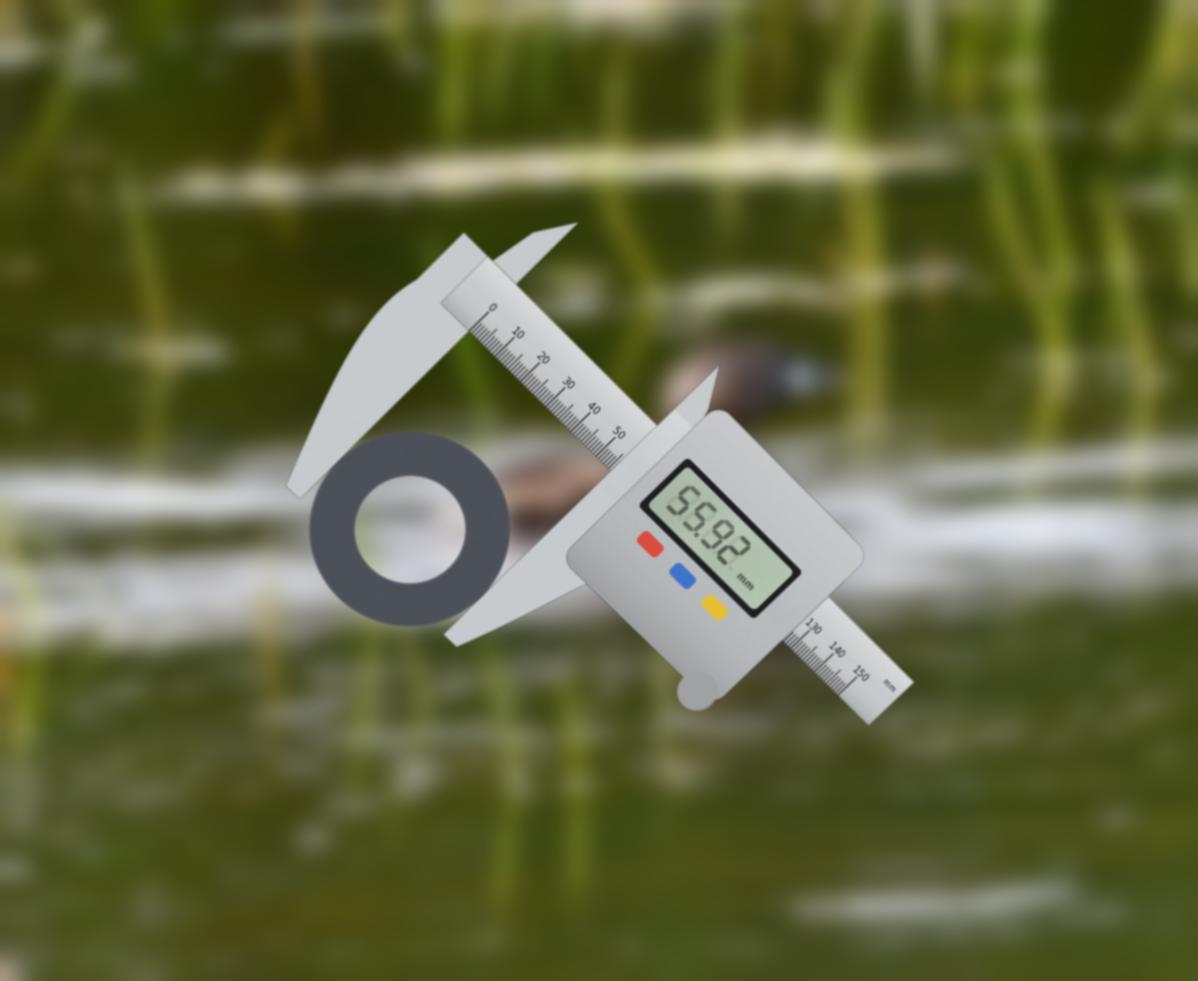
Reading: 55.92 mm
